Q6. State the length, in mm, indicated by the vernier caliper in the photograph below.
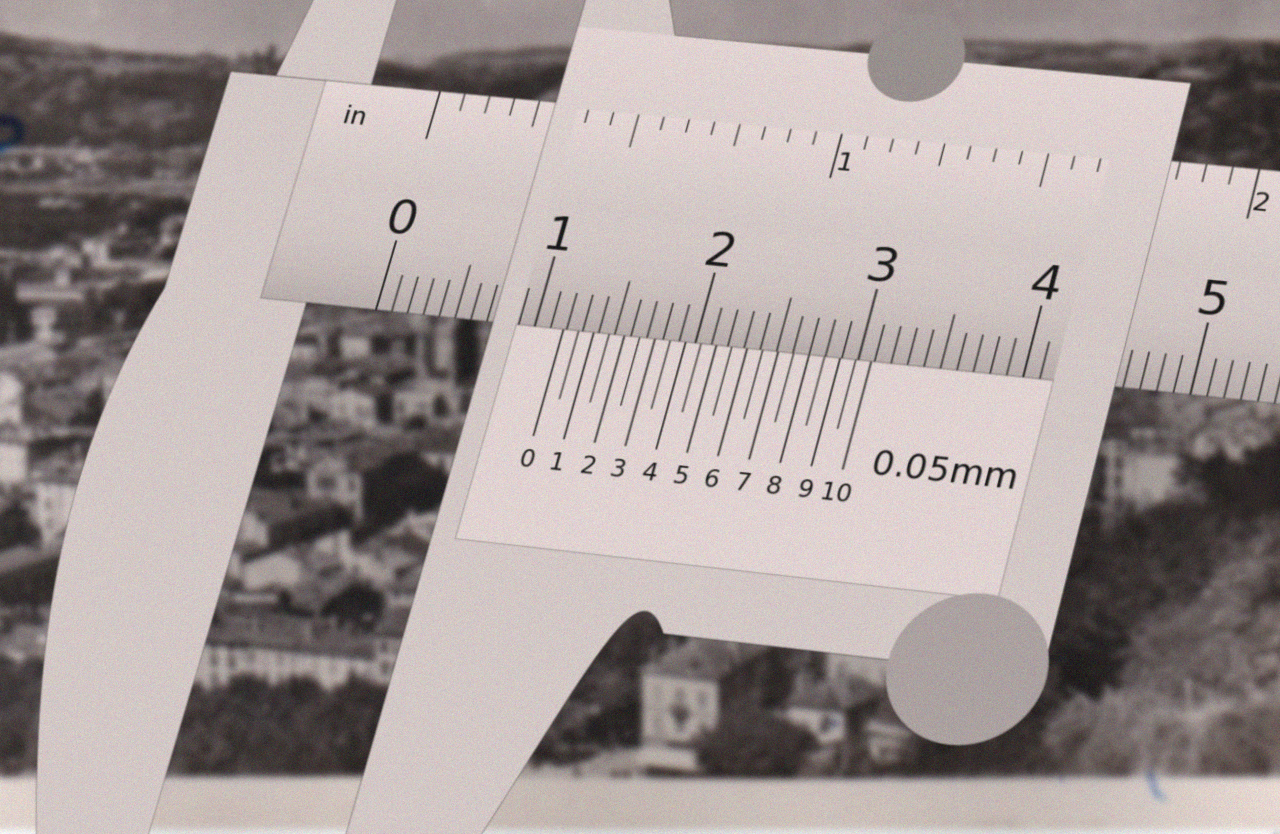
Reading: 11.8 mm
